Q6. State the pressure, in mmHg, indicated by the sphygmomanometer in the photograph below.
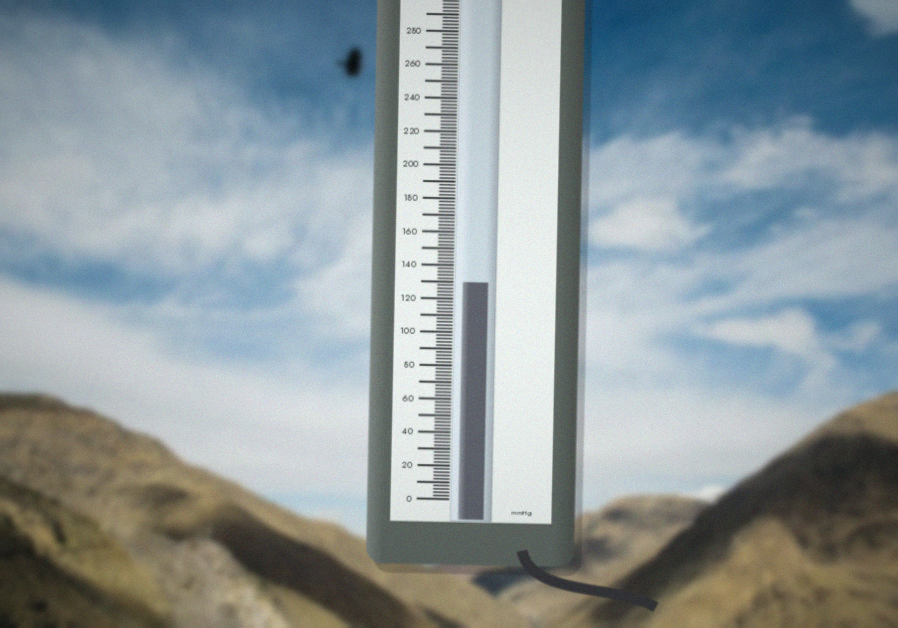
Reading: 130 mmHg
